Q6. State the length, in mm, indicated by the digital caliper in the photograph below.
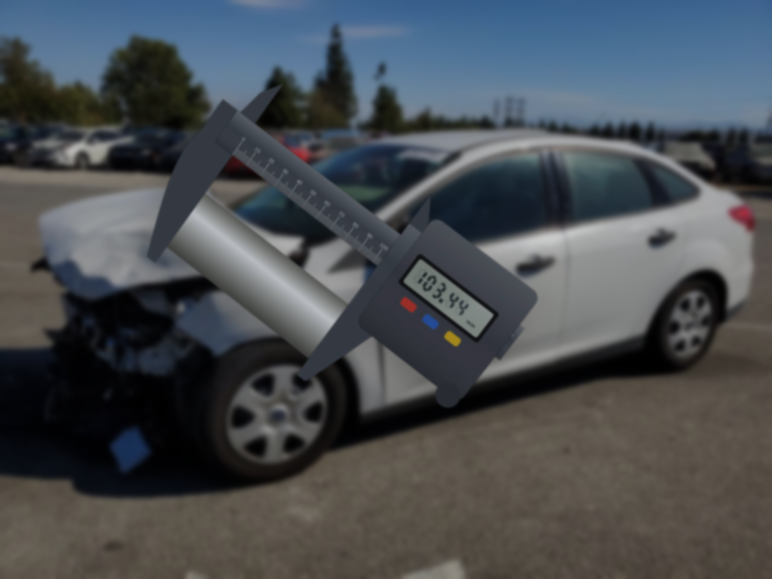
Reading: 103.44 mm
